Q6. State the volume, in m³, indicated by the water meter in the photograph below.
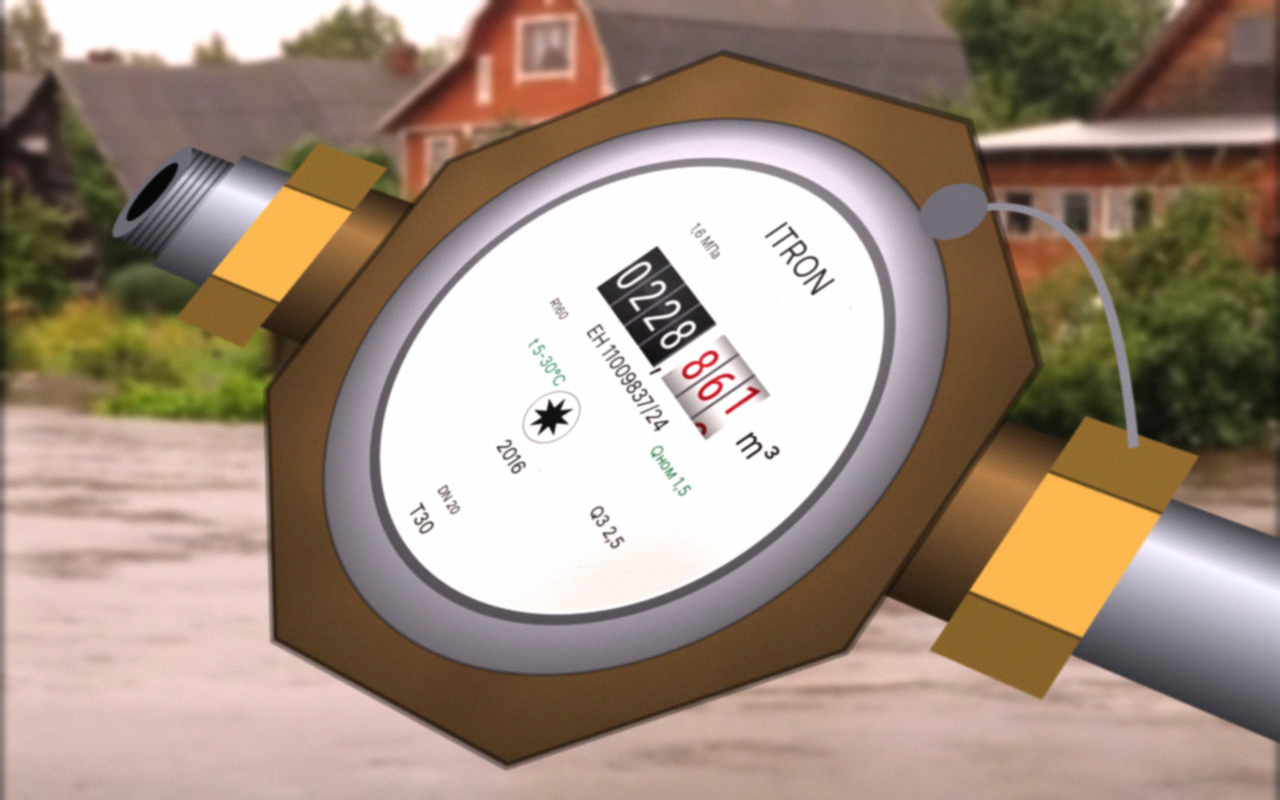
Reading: 228.861 m³
